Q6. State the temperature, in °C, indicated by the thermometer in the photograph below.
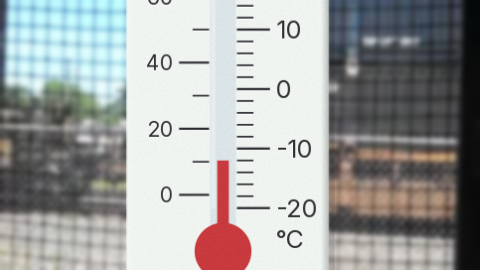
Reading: -12 °C
